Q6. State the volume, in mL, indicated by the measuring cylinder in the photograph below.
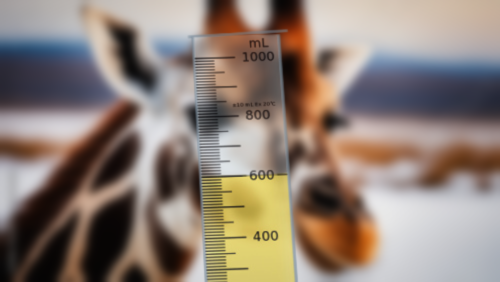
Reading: 600 mL
